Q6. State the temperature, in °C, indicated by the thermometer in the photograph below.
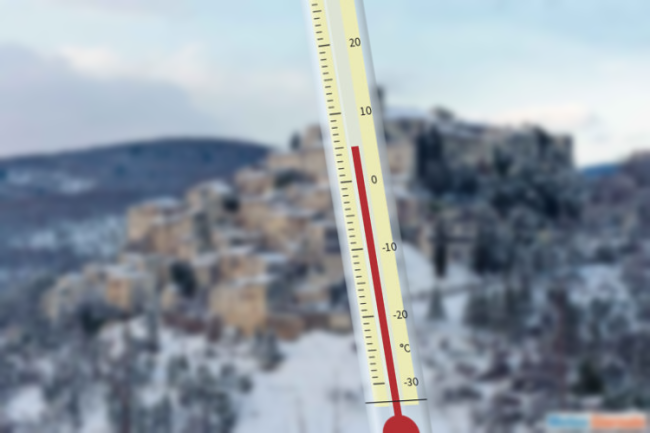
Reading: 5 °C
